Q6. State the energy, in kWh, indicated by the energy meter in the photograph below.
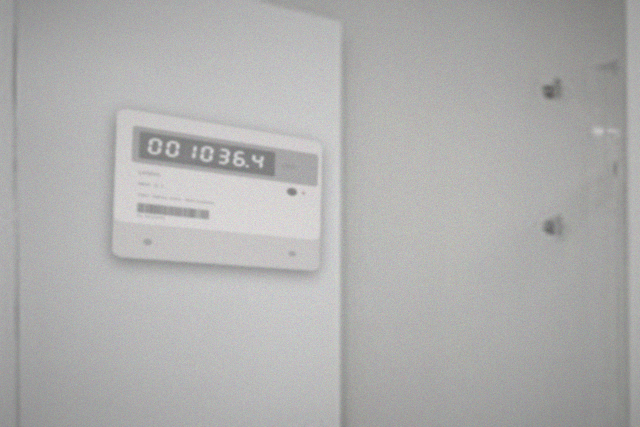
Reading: 1036.4 kWh
